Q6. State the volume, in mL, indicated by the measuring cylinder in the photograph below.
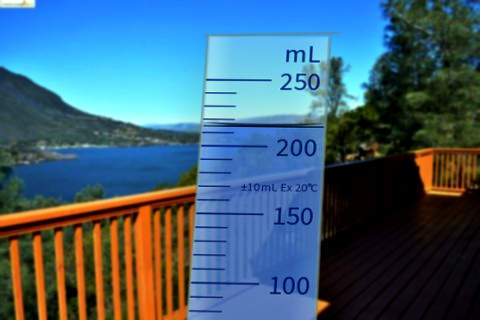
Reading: 215 mL
